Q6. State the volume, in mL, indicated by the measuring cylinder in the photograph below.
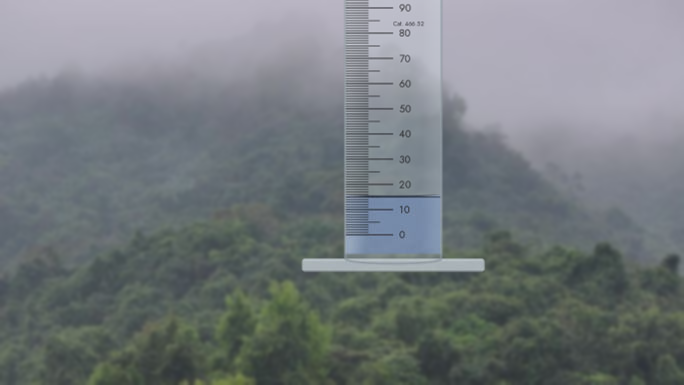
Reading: 15 mL
